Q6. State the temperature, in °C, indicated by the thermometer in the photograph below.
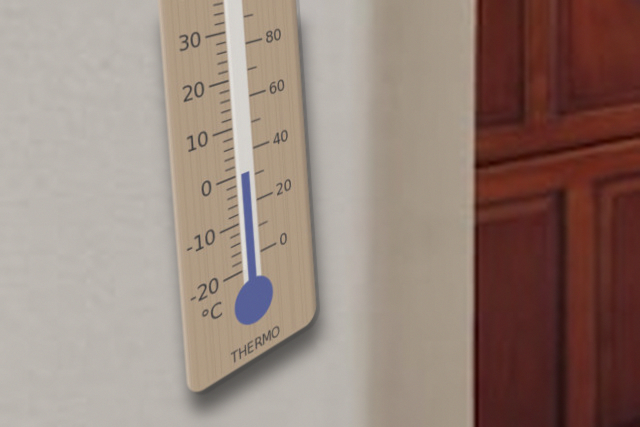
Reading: 0 °C
